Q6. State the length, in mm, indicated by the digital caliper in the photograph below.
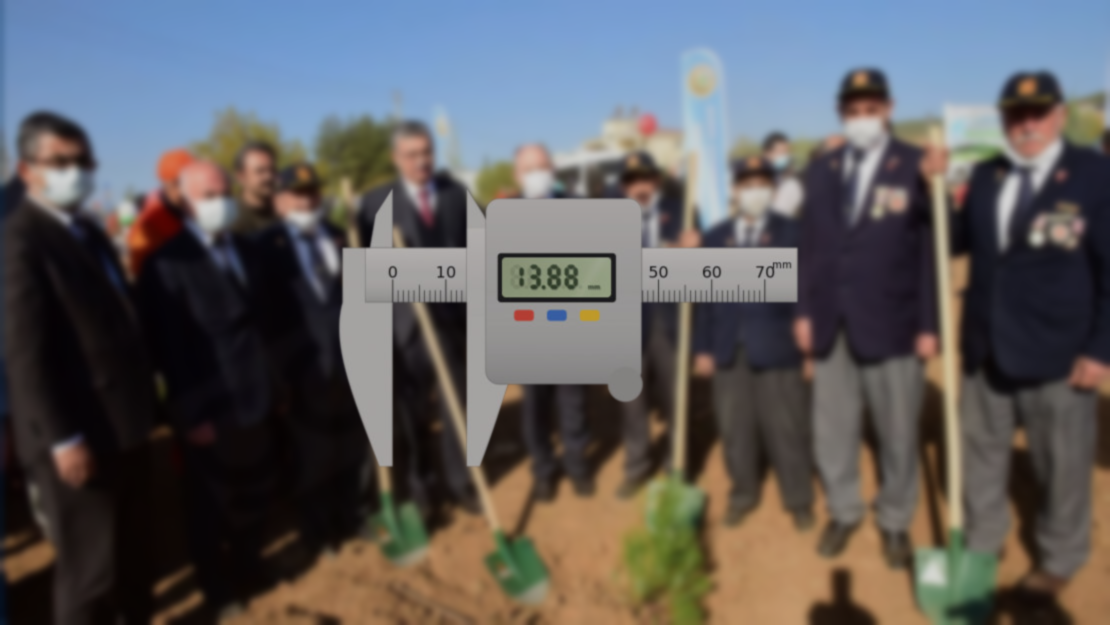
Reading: 13.88 mm
